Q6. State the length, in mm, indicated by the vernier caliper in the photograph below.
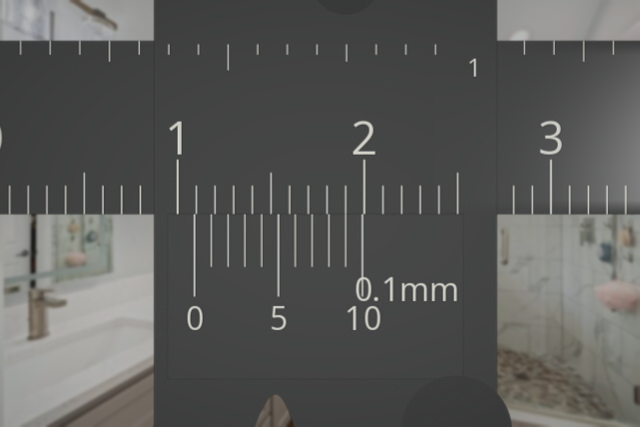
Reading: 10.9 mm
